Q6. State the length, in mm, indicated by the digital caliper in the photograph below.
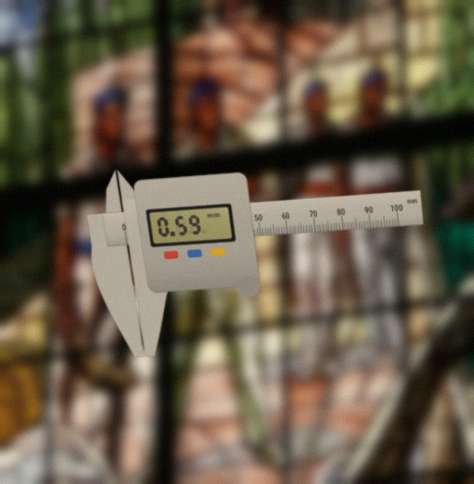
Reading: 0.59 mm
